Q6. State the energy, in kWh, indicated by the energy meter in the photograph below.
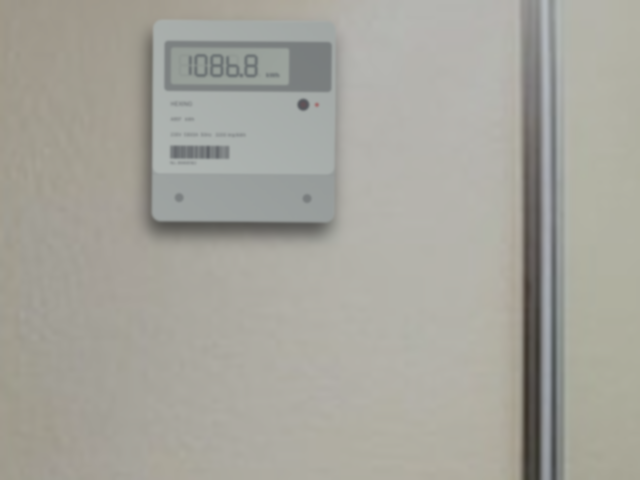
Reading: 1086.8 kWh
